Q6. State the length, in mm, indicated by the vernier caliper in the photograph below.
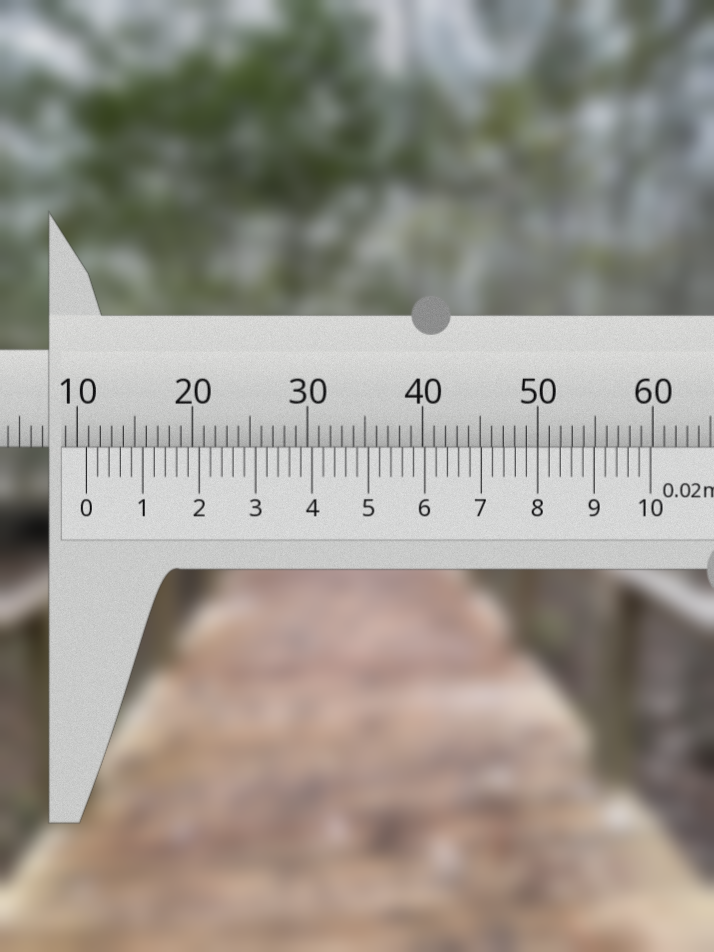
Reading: 10.8 mm
